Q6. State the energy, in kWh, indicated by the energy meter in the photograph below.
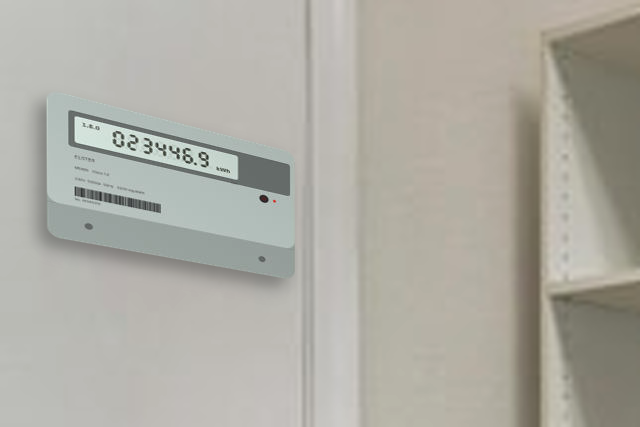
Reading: 23446.9 kWh
